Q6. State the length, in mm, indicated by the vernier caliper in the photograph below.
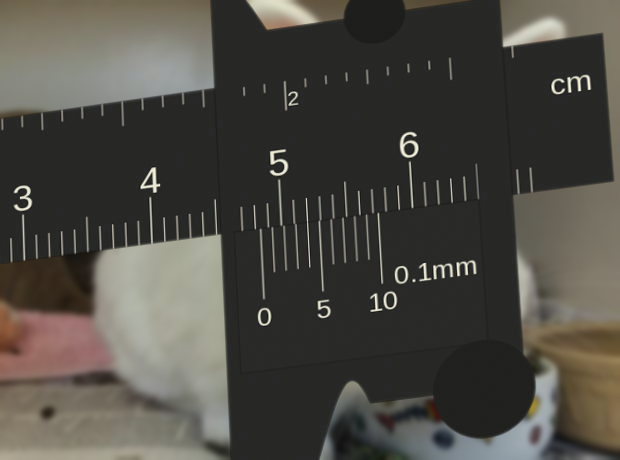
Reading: 48.4 mm
